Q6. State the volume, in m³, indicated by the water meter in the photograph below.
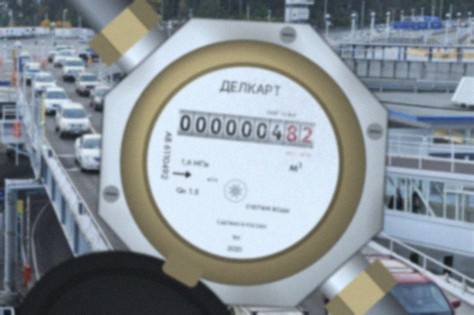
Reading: 4.82 m³
